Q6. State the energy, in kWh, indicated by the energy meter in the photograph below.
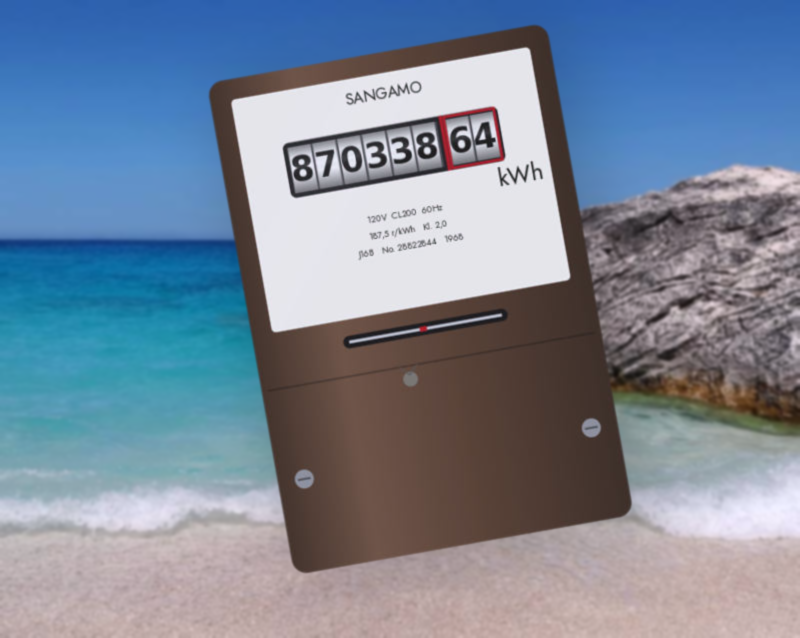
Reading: 870338.64 kWh
